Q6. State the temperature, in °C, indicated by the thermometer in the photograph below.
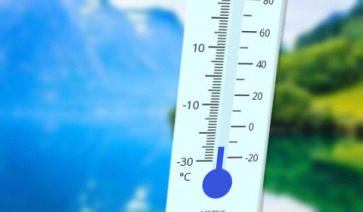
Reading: -25 °C
